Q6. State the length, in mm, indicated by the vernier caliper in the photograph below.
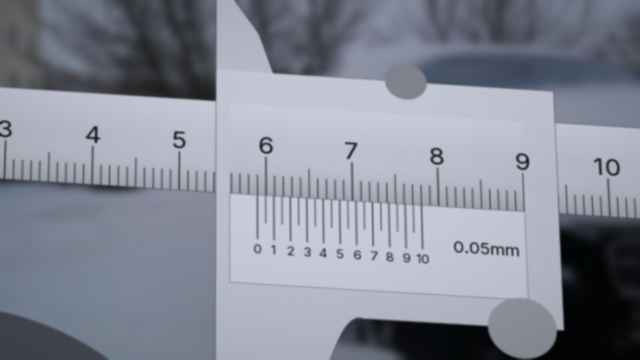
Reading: 59.0 mm
